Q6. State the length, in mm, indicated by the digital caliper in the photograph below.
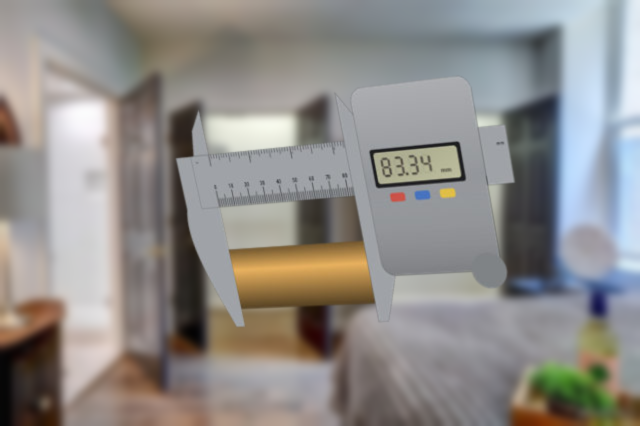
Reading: 83.34 mm
